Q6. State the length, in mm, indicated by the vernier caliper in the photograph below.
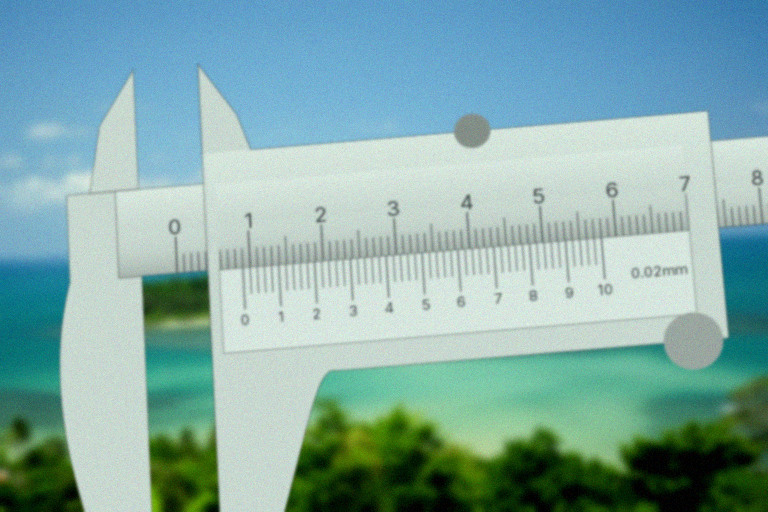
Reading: 9.0 mm
